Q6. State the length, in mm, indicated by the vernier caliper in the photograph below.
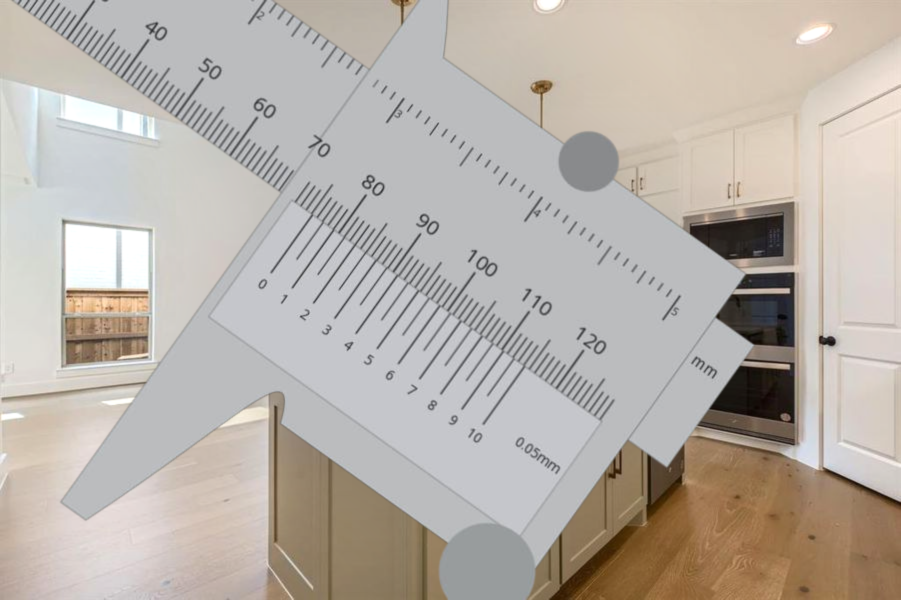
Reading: 75.2 mm
